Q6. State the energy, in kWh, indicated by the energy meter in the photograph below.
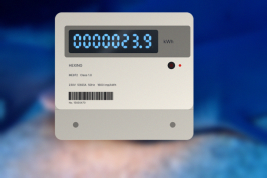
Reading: 23.9 kWh
